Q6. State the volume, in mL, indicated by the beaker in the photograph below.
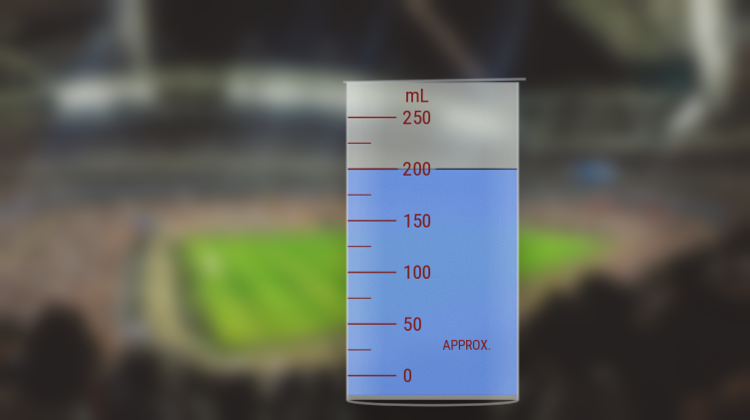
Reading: 200 mL
